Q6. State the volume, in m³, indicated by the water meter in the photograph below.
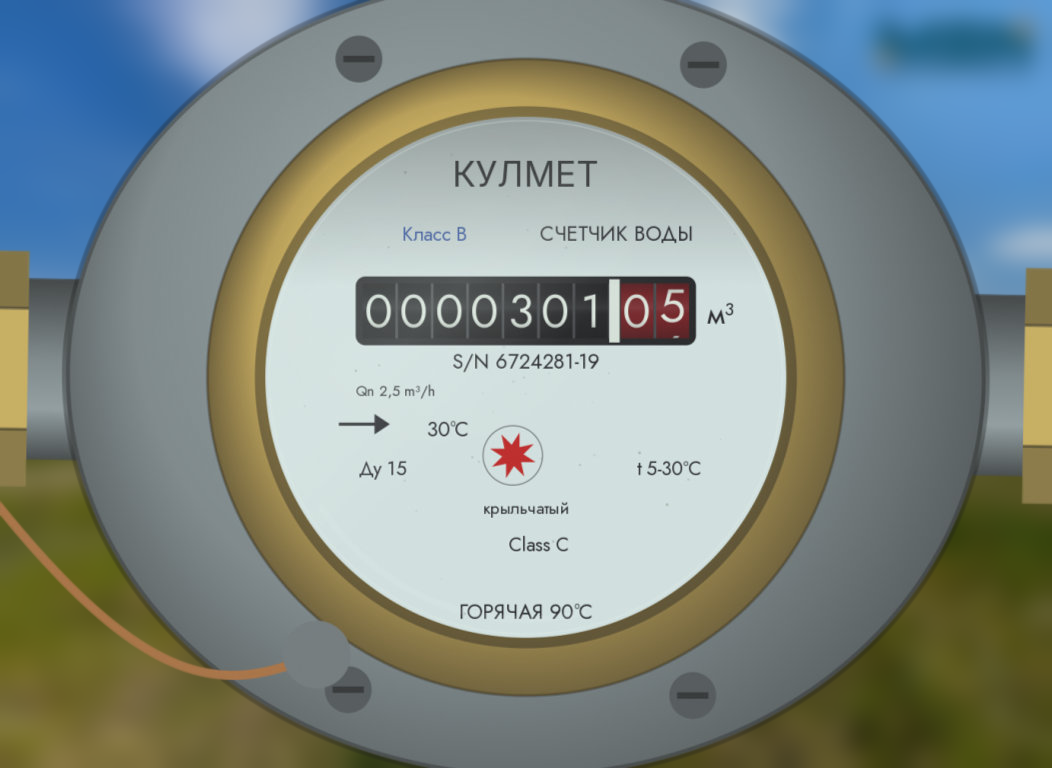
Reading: 301.05 m³
